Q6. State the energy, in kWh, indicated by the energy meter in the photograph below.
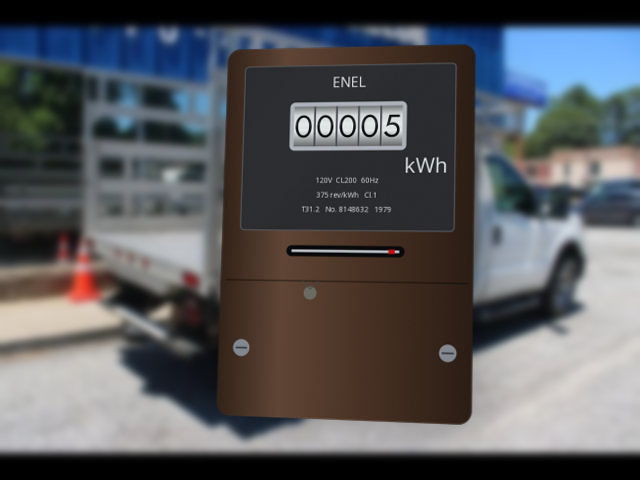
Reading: 5 kWh
